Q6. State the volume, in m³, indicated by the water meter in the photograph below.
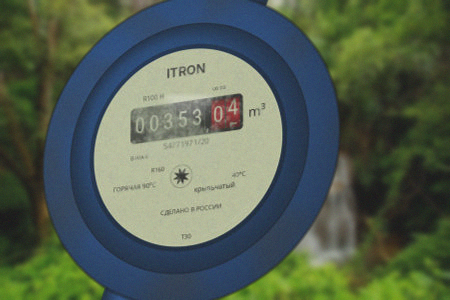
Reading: 353.04 m³
